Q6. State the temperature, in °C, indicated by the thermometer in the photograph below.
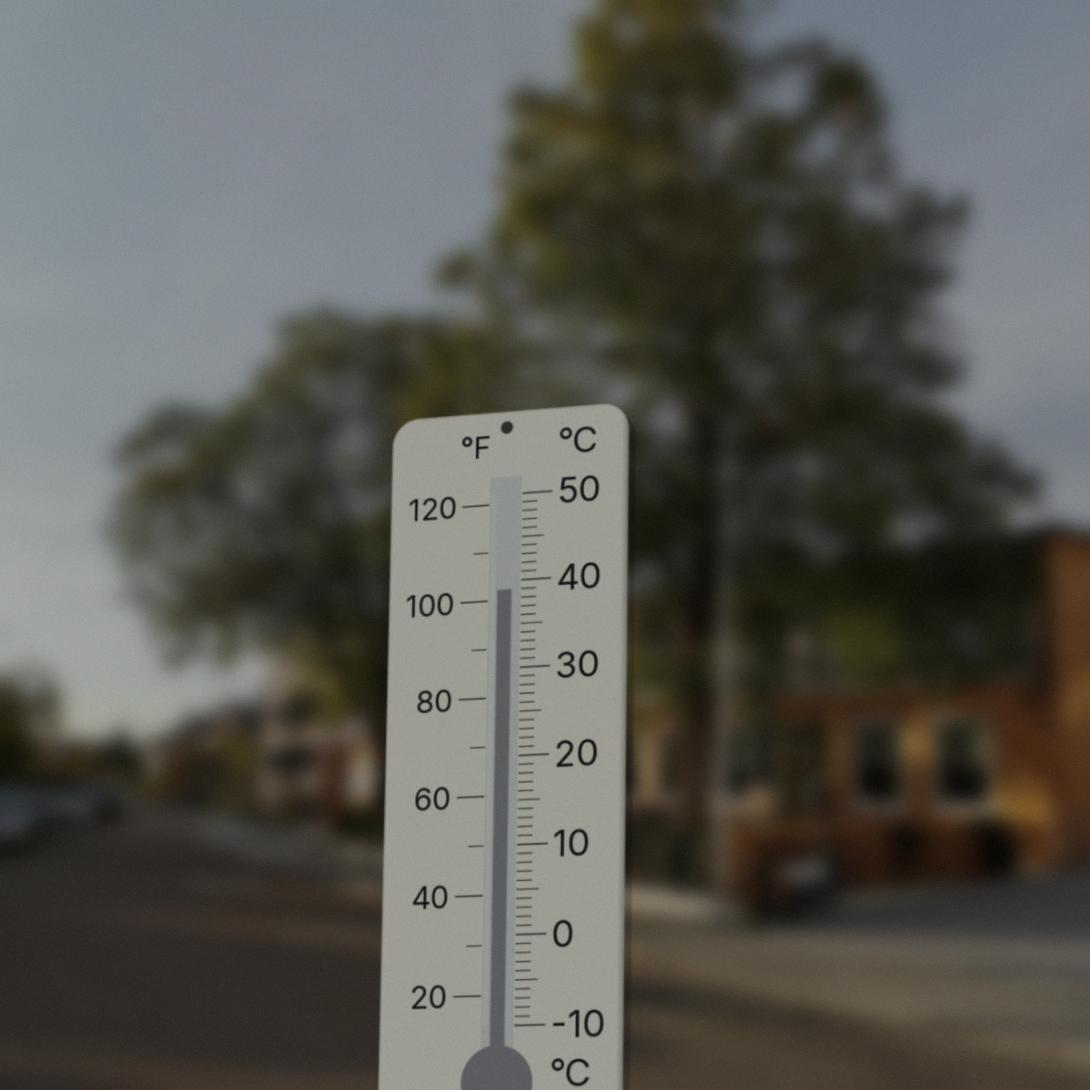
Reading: 39 °C
